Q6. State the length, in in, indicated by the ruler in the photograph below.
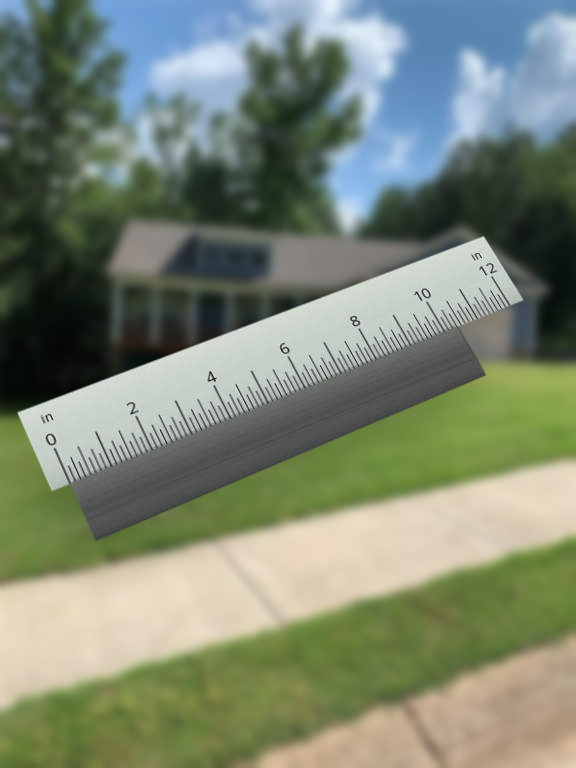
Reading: 10.375 in
